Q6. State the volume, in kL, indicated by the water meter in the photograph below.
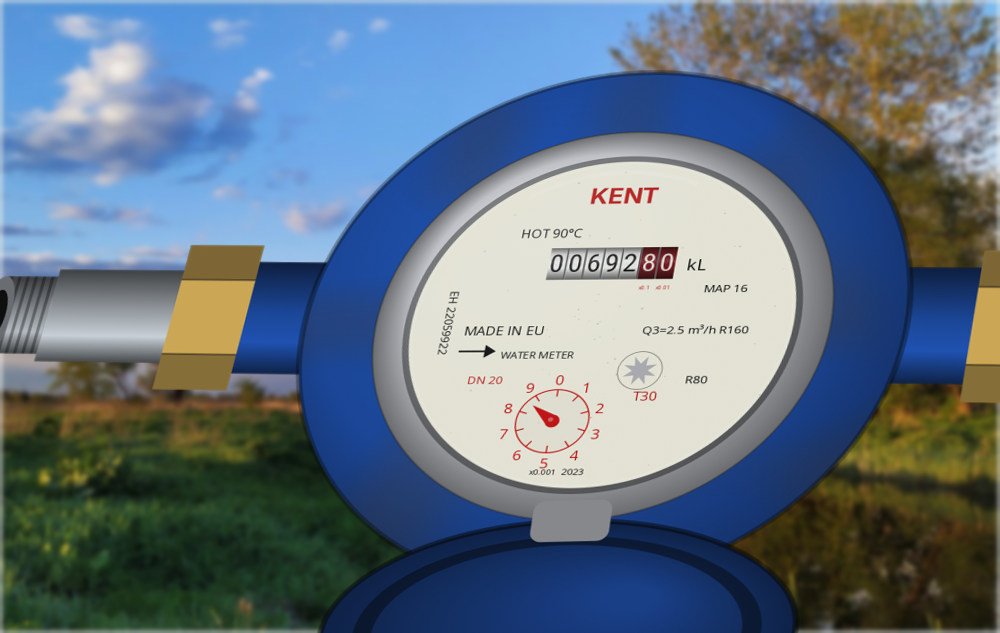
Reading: 692.808 kL
